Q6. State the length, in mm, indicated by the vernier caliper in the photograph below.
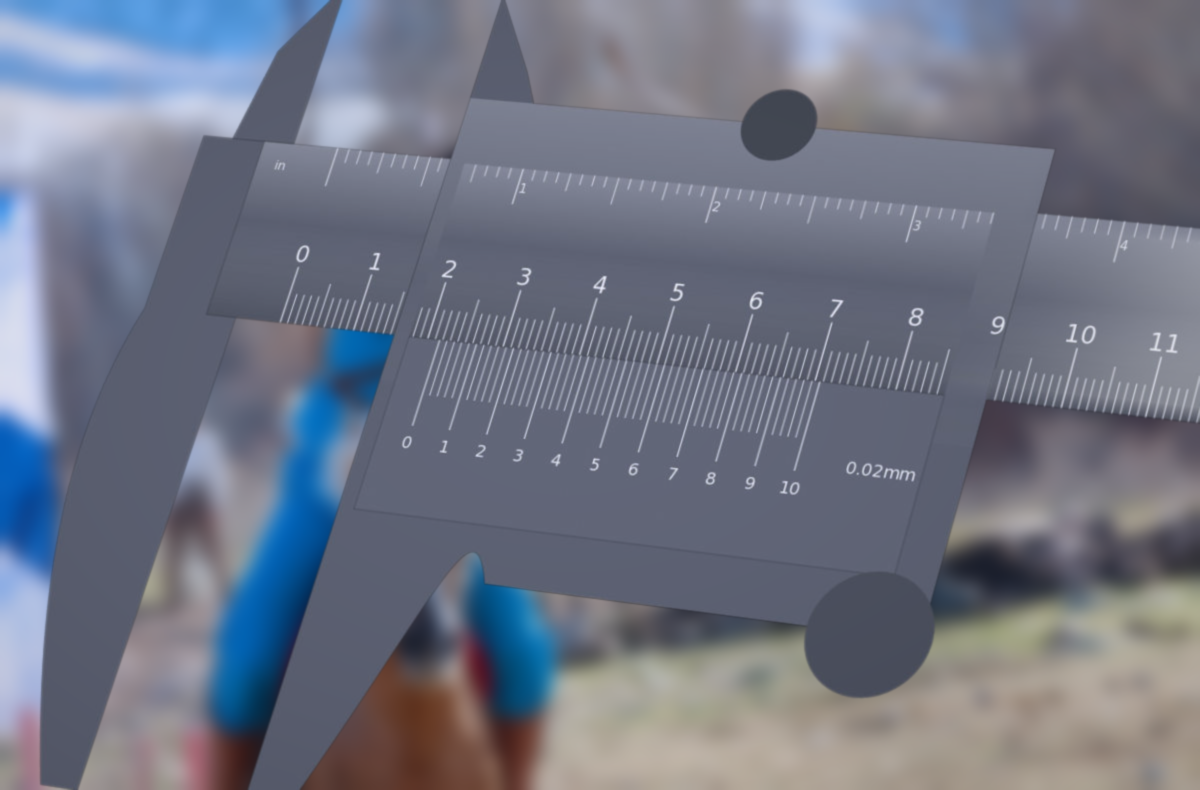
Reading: 21.6 mm
